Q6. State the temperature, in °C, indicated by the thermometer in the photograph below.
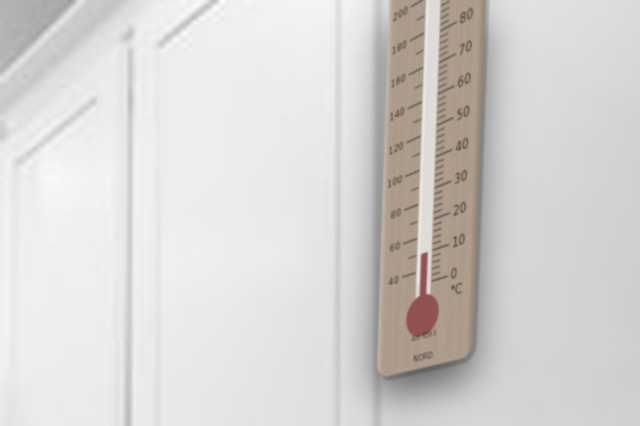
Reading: 10 °C
